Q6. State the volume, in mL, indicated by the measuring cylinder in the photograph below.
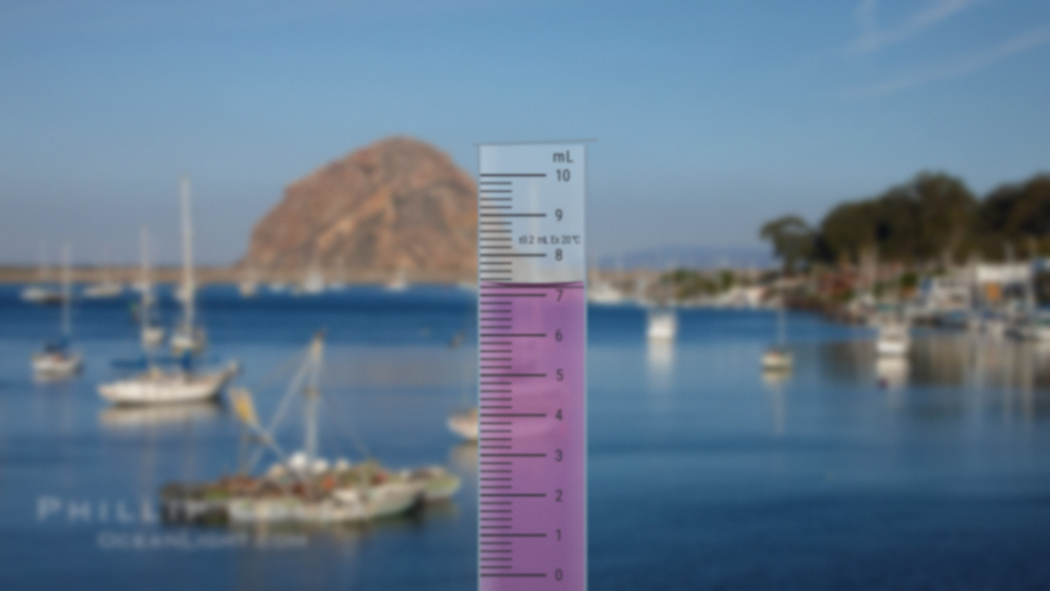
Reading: 7.2 mL
